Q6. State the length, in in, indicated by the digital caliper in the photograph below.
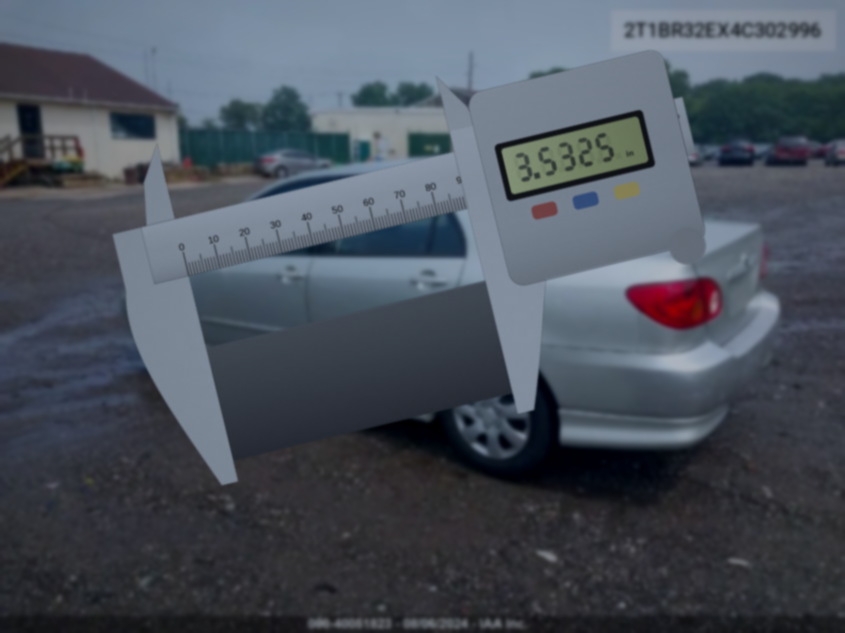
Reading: 3.5325 in
